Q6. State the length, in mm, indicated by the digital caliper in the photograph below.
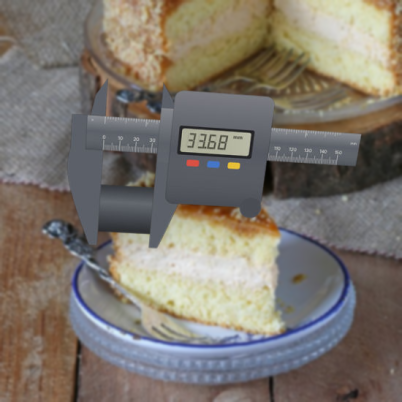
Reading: 33.68 mm
